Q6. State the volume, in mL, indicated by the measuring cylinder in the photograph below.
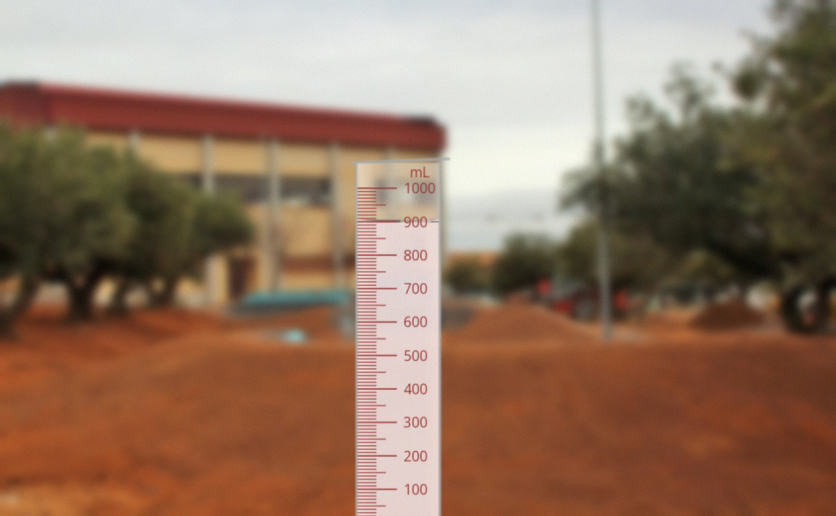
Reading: 900 mL
